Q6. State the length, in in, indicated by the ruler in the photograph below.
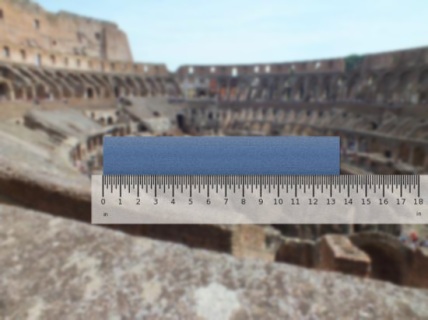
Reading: 13.5 in
